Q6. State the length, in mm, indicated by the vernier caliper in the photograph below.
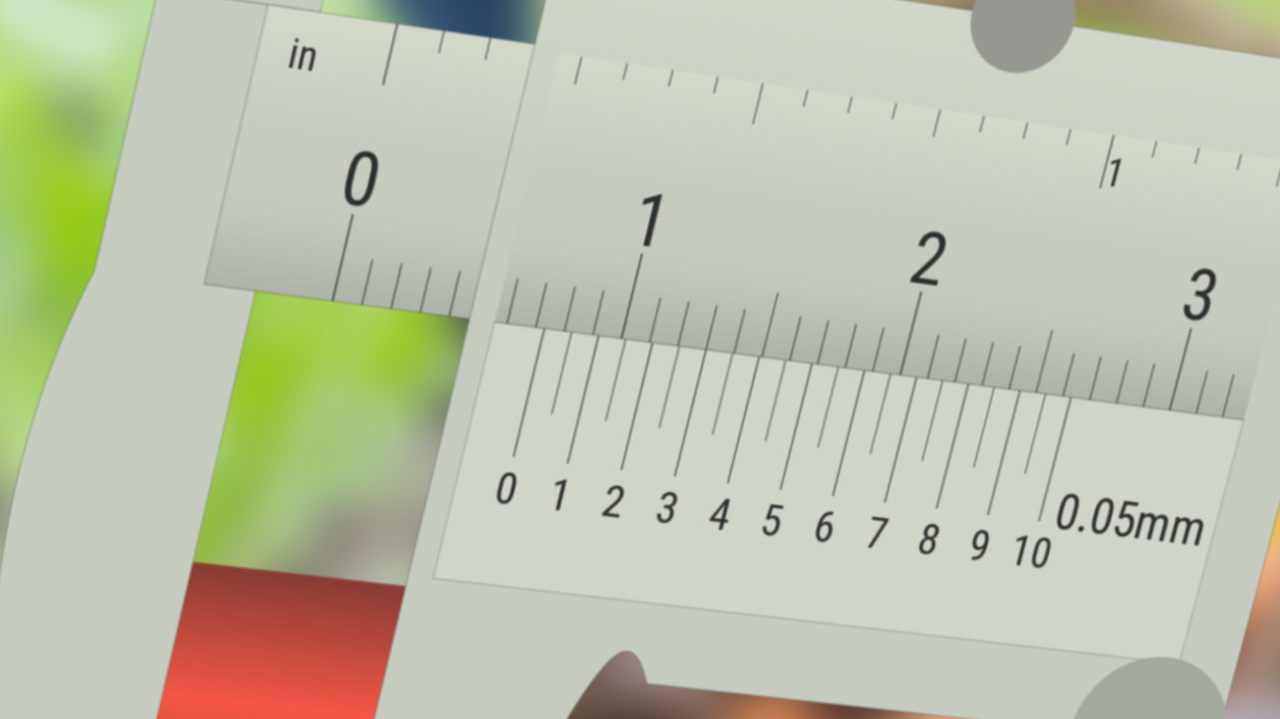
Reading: 7.3 mm
